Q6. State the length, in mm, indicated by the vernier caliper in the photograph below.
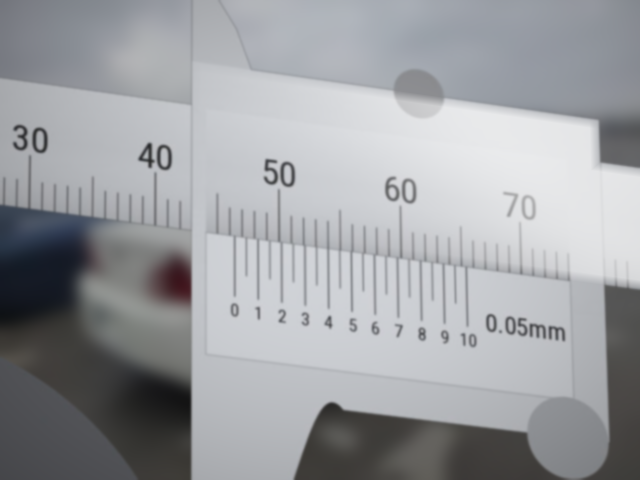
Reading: 46.4 mm
